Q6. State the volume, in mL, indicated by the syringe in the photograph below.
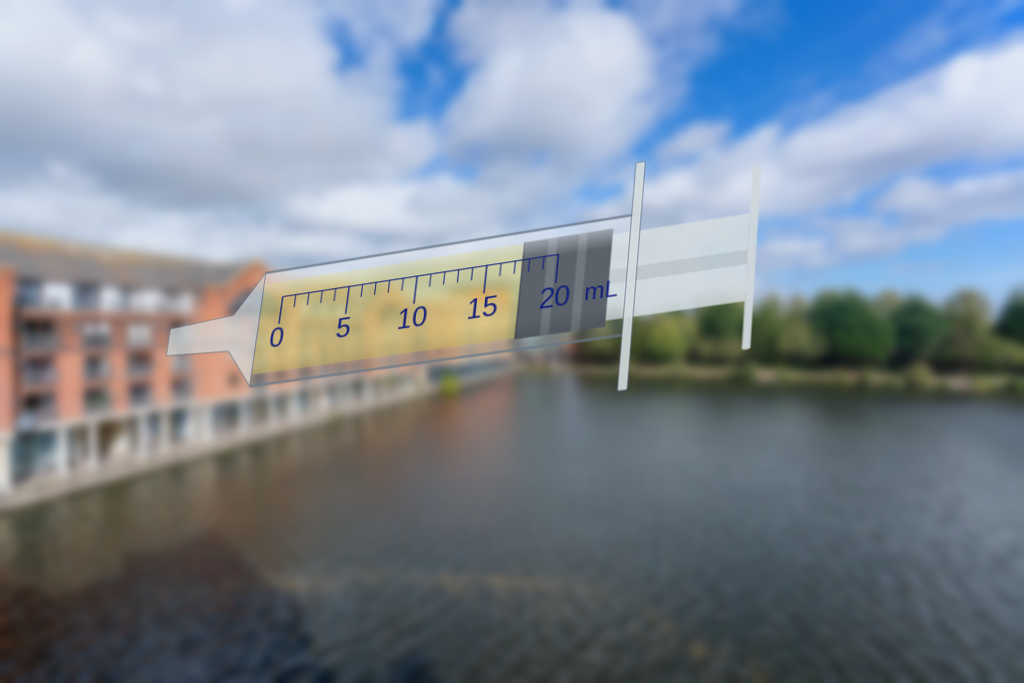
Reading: 17.5 mL
